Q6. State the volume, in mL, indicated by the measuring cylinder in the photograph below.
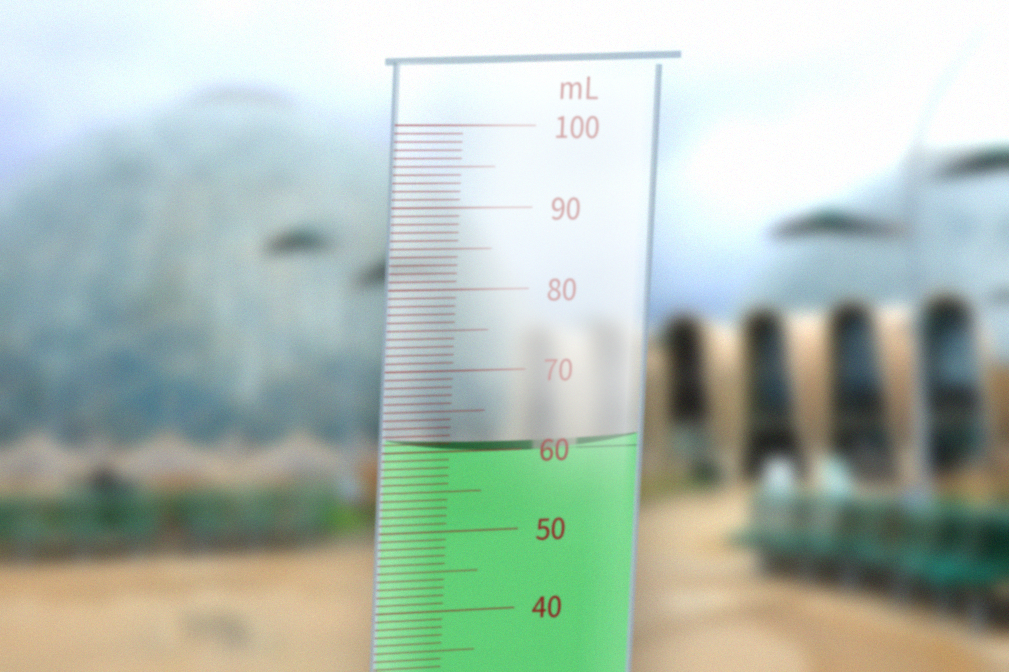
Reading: 60 mL
